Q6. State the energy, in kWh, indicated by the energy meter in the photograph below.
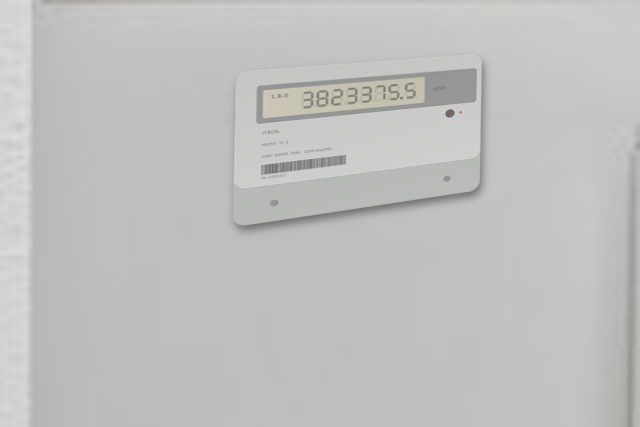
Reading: 3823375.5 kWh
